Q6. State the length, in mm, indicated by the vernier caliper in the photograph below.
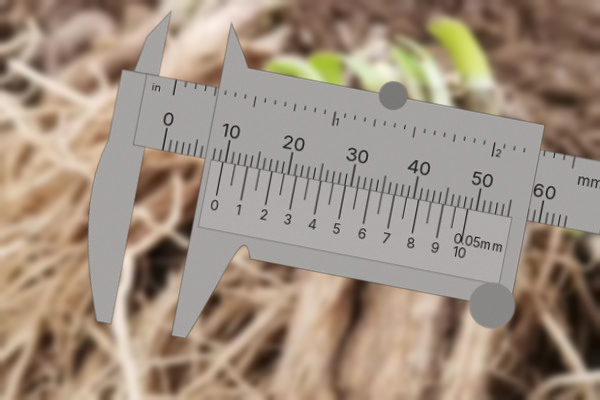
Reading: 9.6 mm
